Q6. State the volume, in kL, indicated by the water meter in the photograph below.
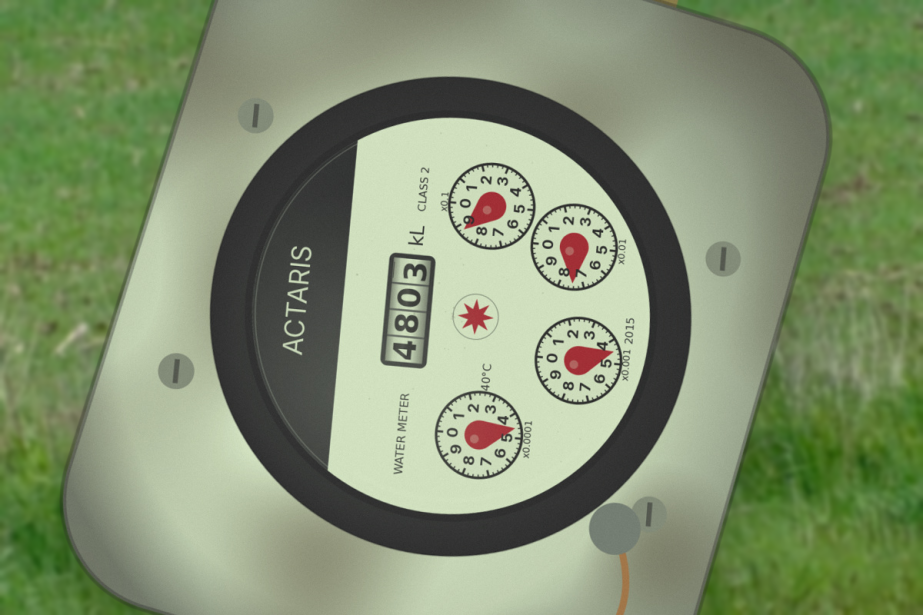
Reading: 4802.8744 kL
